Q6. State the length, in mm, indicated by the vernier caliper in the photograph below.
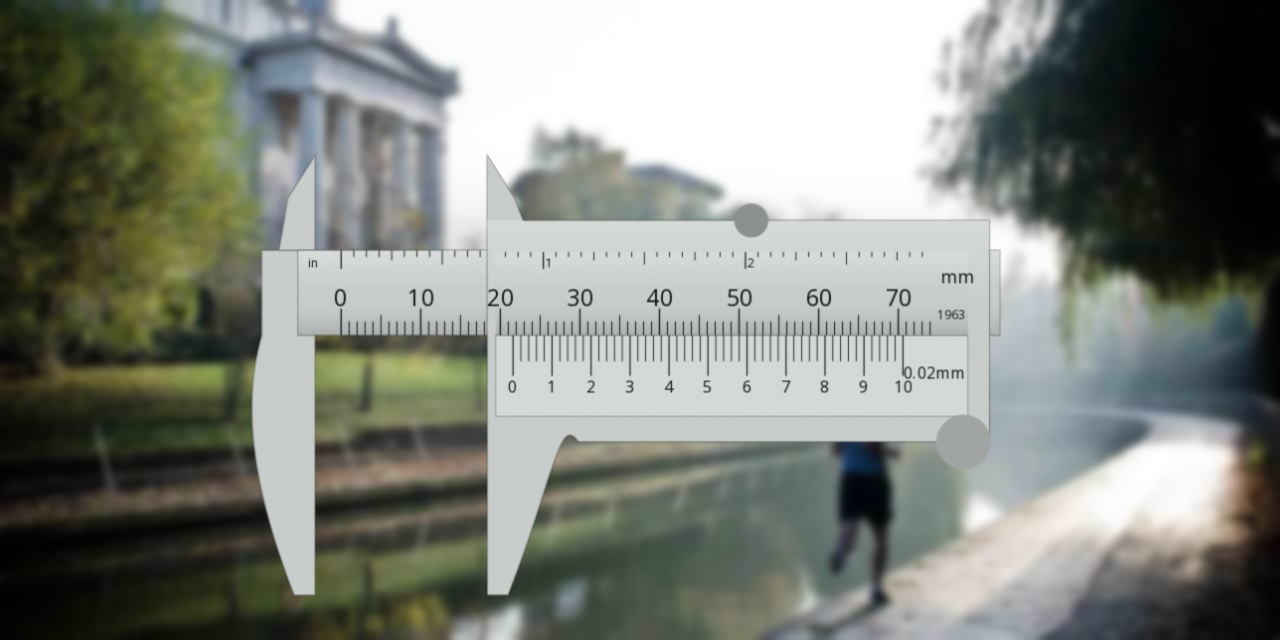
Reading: 21.6 mm
